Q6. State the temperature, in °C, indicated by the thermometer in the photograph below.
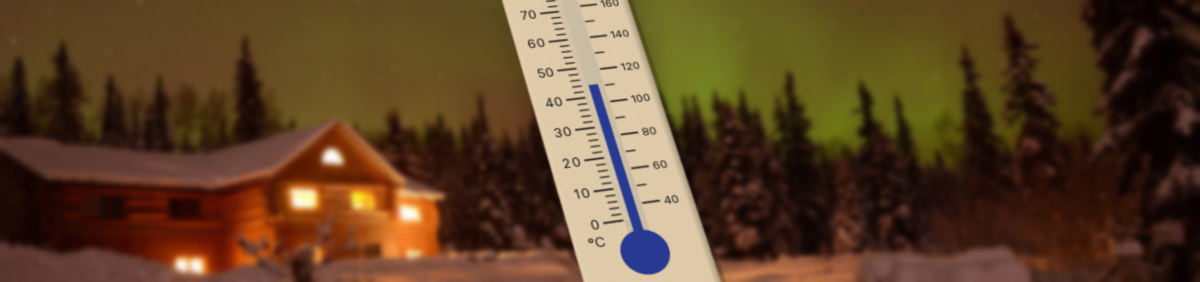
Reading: 44 °C
